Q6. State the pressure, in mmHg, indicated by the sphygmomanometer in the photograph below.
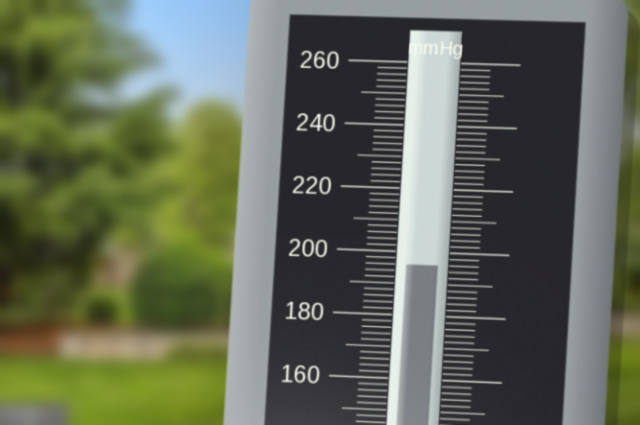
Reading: 196 mmHg
